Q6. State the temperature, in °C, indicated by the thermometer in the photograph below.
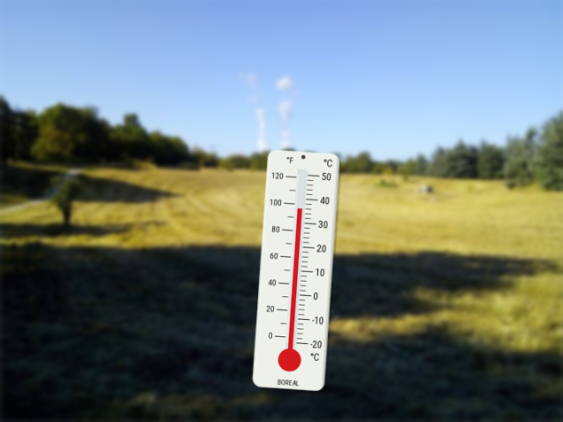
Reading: 36 °C
